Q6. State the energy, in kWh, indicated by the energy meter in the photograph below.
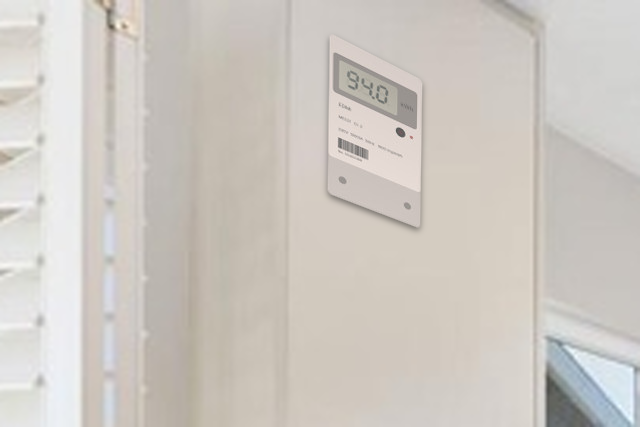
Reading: 94.0 kWh
